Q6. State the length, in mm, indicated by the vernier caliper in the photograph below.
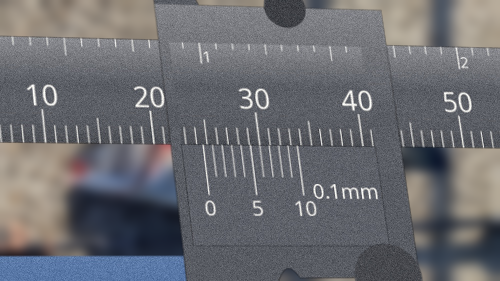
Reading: 24.6 mm
